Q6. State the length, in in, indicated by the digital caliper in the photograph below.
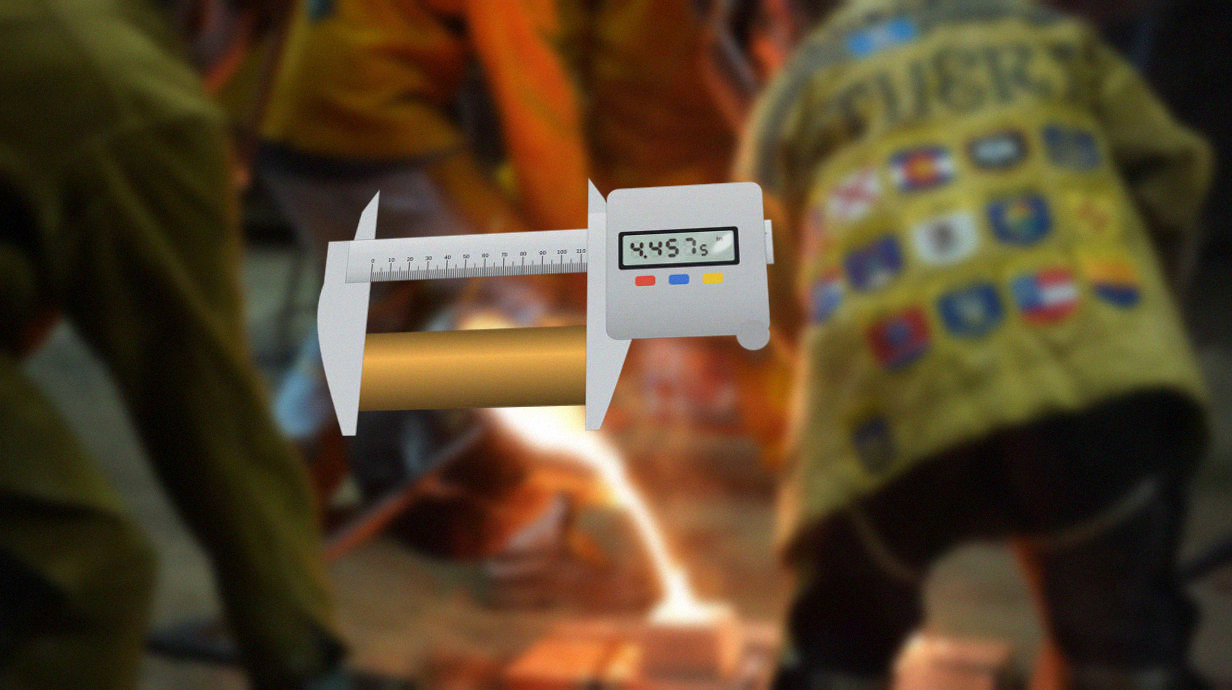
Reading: 4.4575 in
